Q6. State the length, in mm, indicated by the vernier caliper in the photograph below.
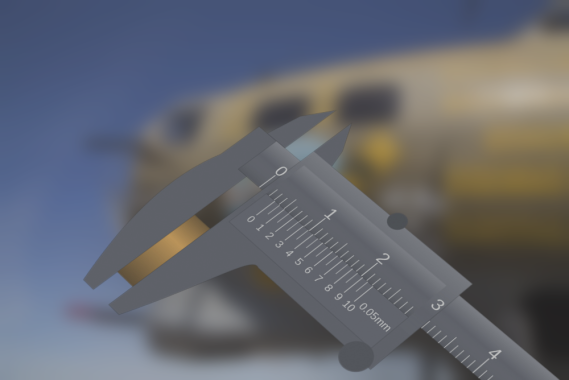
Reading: 3.2 mm
